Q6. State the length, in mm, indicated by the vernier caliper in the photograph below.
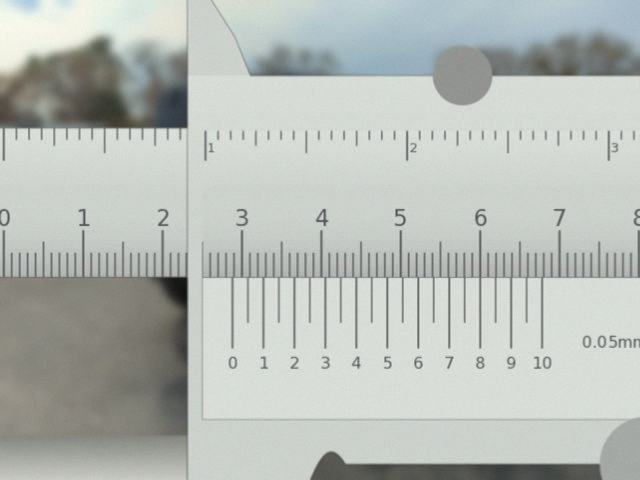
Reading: 28.8 mm
